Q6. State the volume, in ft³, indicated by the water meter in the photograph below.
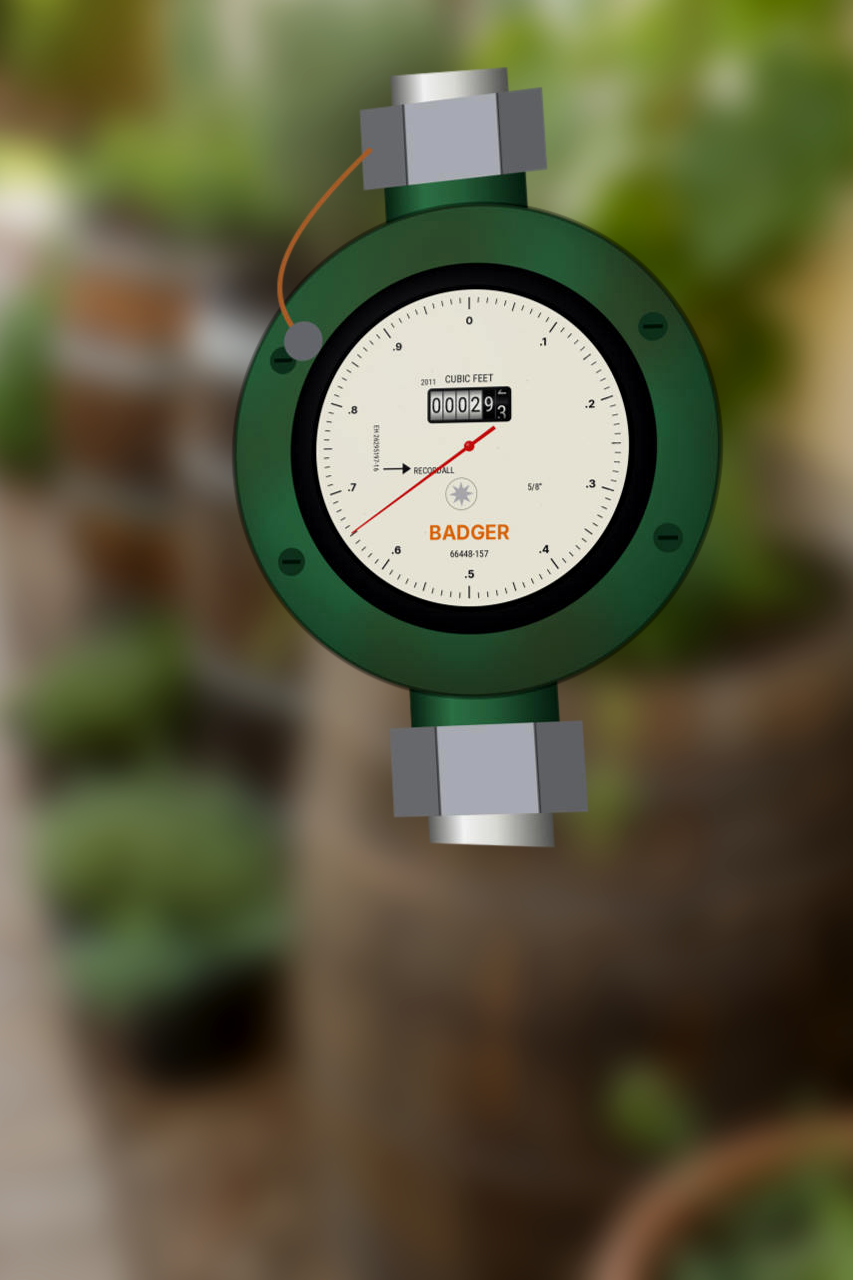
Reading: 292.65 ft³
